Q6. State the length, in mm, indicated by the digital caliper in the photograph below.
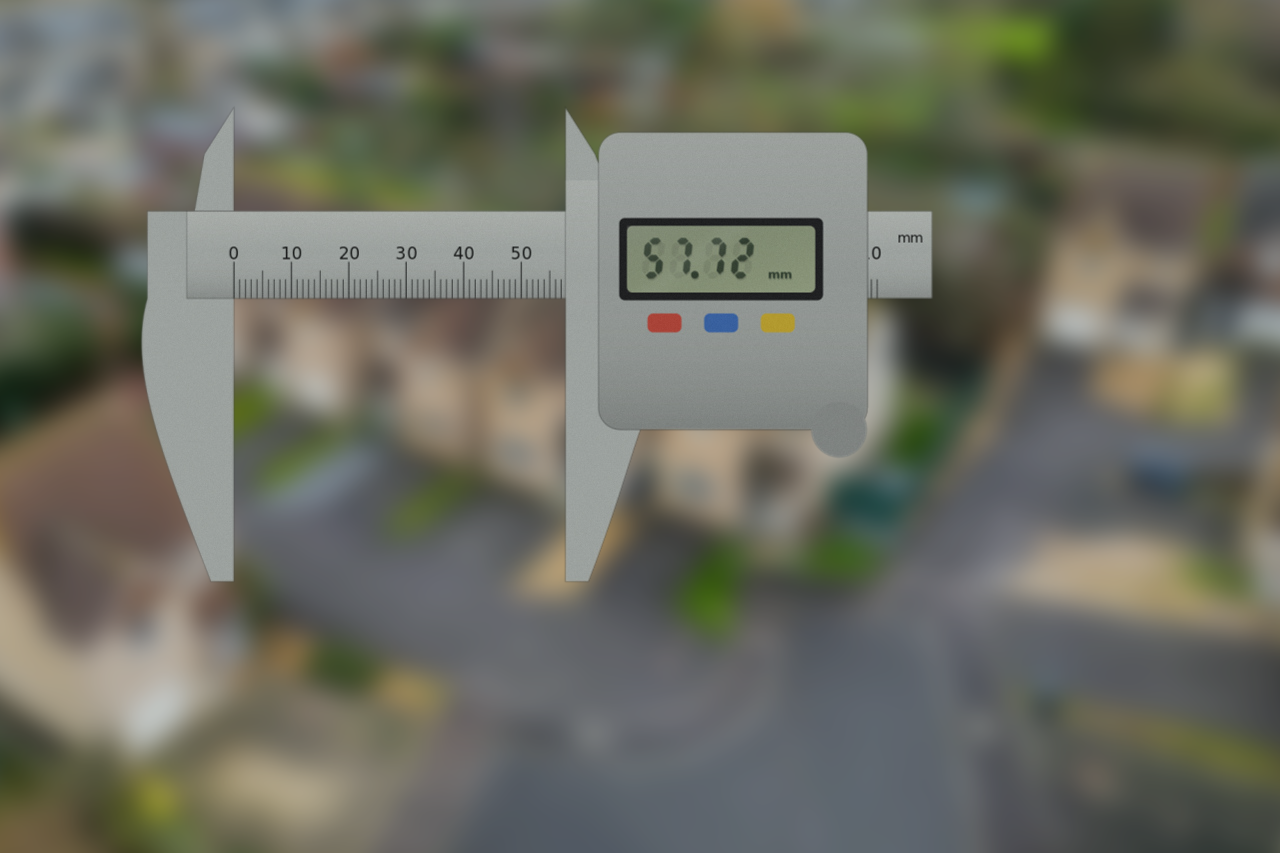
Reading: 57.72 mm
